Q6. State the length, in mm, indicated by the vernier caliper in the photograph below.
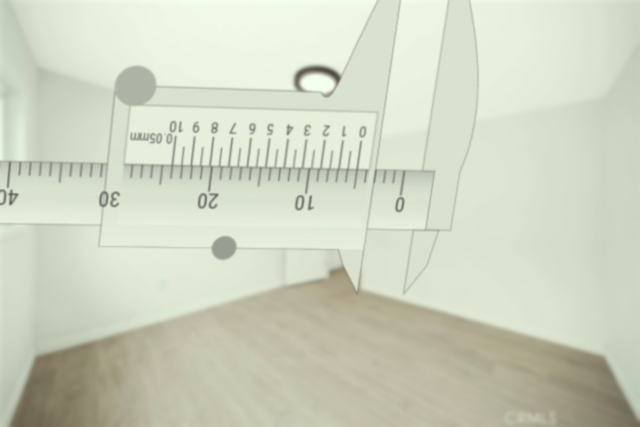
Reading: 5.0 mm
